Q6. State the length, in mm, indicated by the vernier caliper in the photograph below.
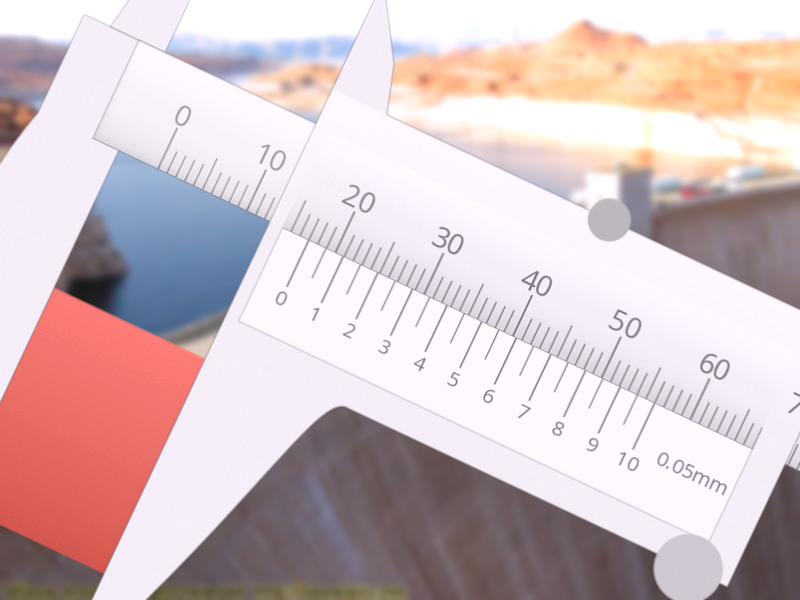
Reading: 17.0 mm
